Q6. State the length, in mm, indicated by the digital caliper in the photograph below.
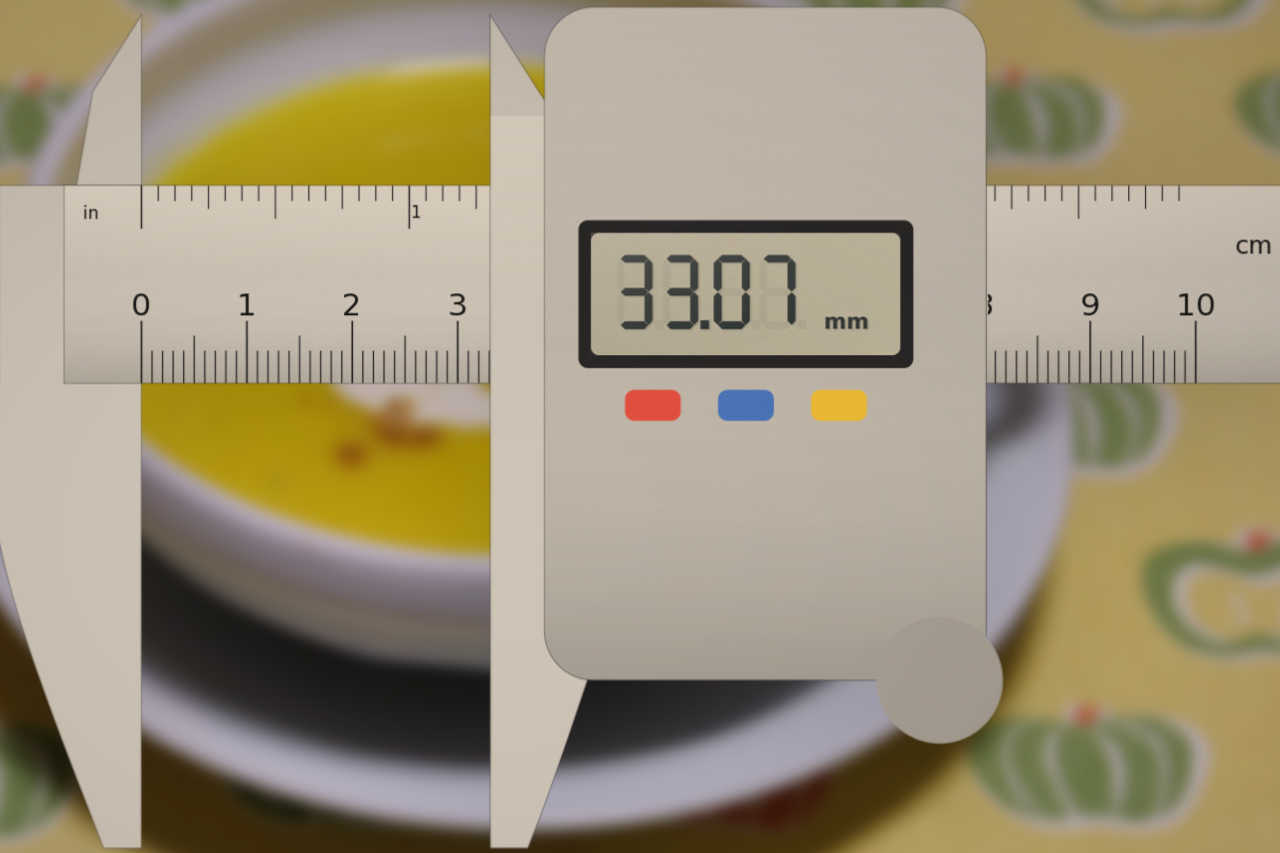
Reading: 33.07 mm
